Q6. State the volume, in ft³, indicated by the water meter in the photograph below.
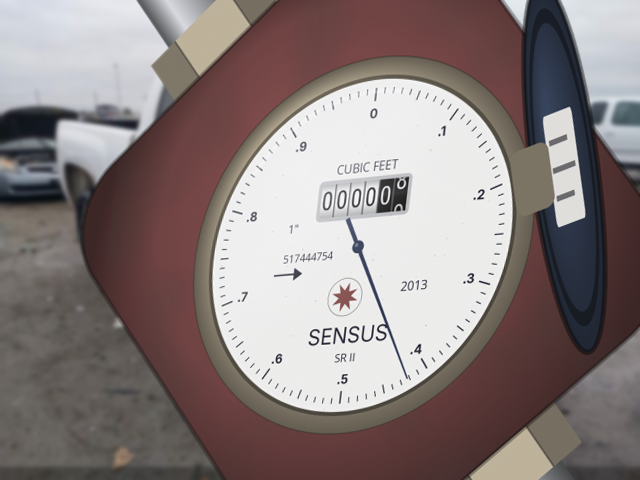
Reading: 8.42 ft³
